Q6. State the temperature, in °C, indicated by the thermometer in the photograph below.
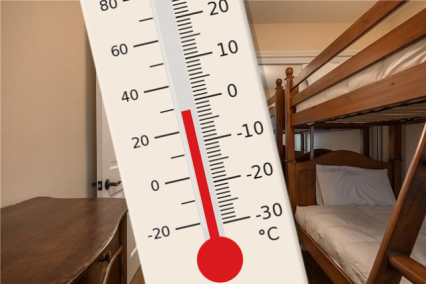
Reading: -2 °C
